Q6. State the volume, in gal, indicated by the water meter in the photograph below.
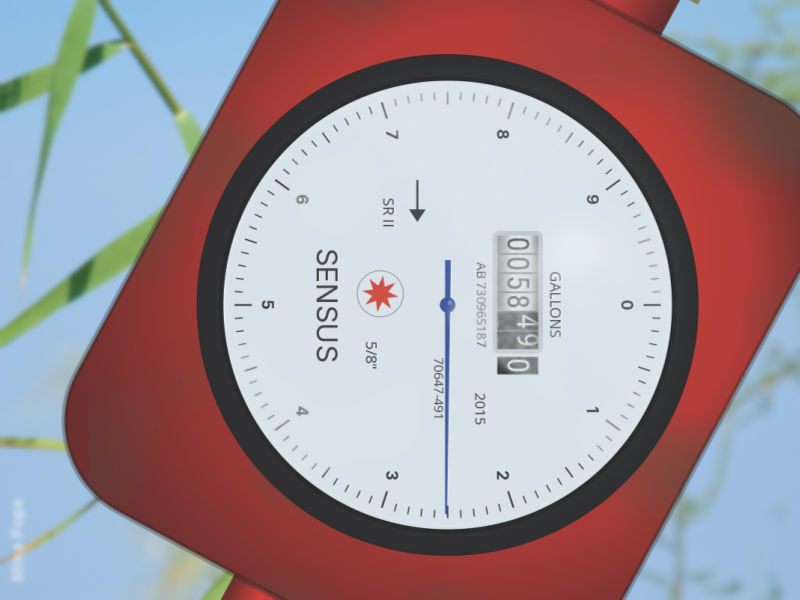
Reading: 58492.5 gal
